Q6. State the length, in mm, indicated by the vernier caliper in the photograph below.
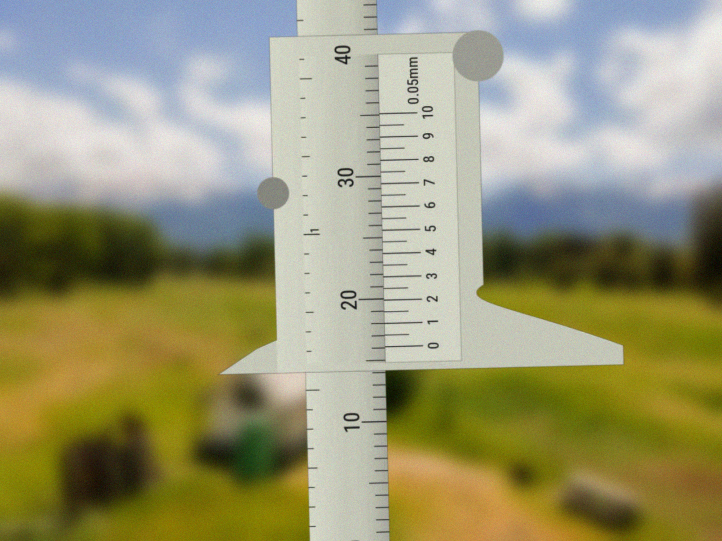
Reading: 16.1 mm
